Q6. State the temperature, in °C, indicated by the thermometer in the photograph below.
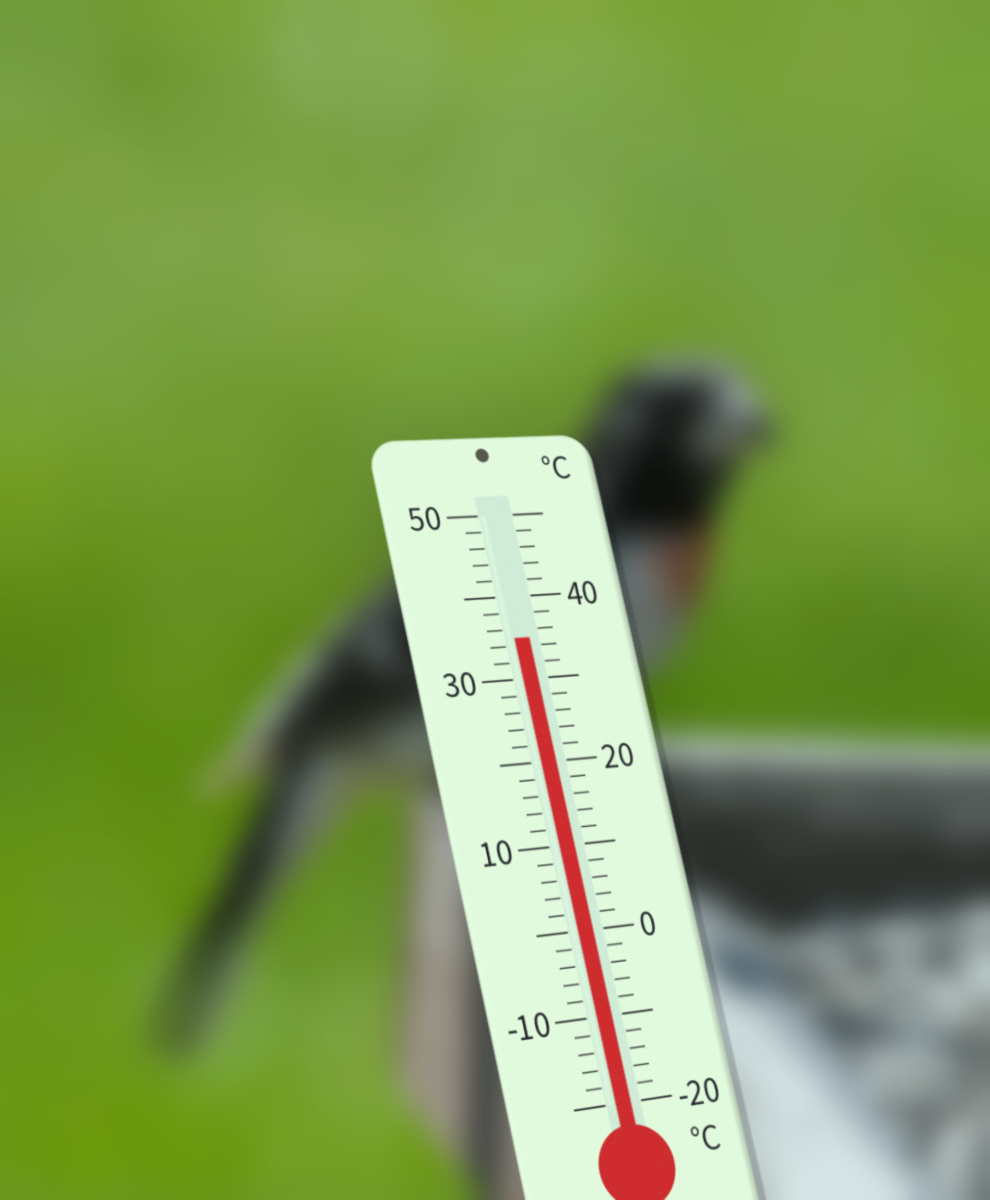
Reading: 35 °C
